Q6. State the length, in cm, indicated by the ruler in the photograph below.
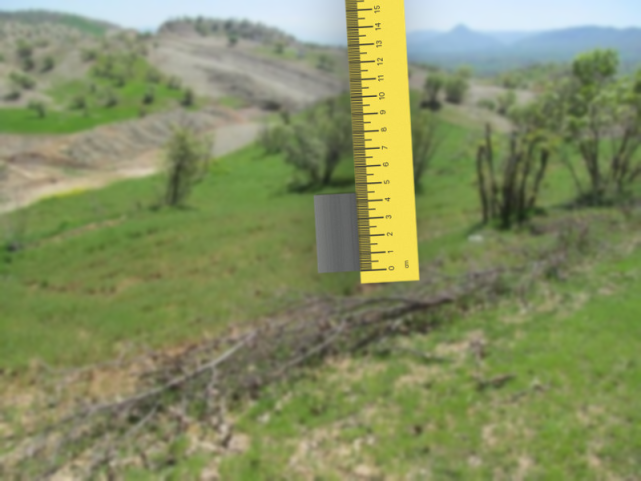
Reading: 4.5 cm
